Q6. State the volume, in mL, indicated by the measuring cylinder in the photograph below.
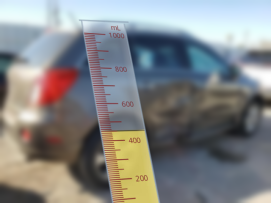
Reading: 450 mL
